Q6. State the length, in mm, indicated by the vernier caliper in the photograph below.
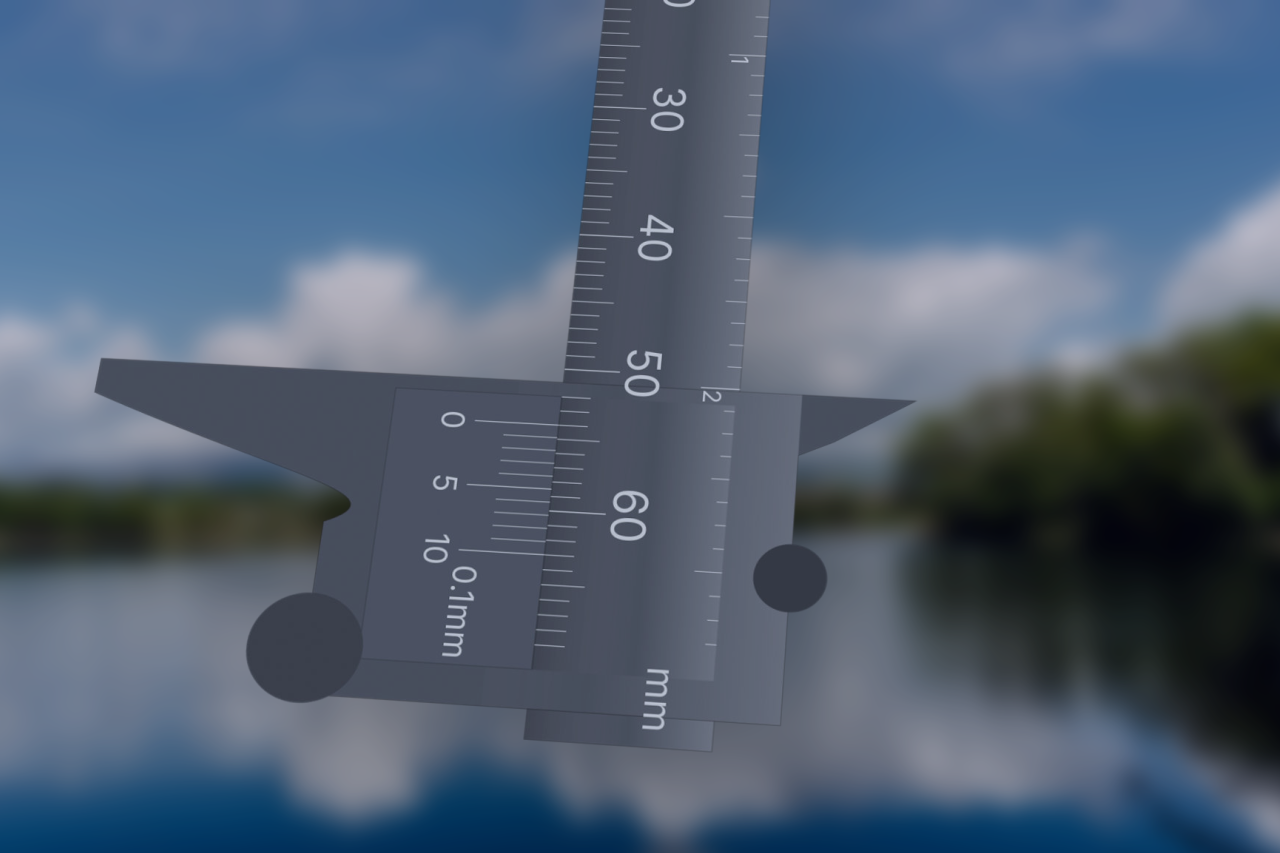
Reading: 54.0 mm
